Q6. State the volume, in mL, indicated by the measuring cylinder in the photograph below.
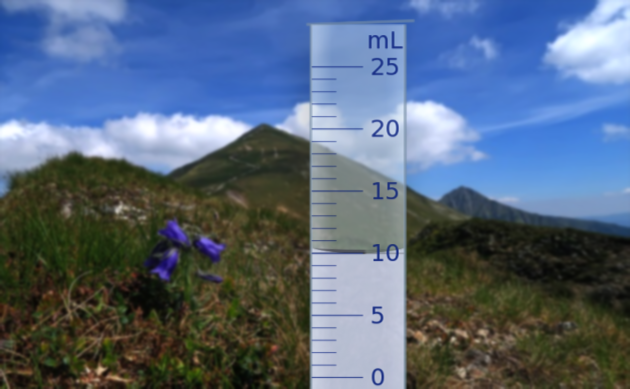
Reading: 10 mL
